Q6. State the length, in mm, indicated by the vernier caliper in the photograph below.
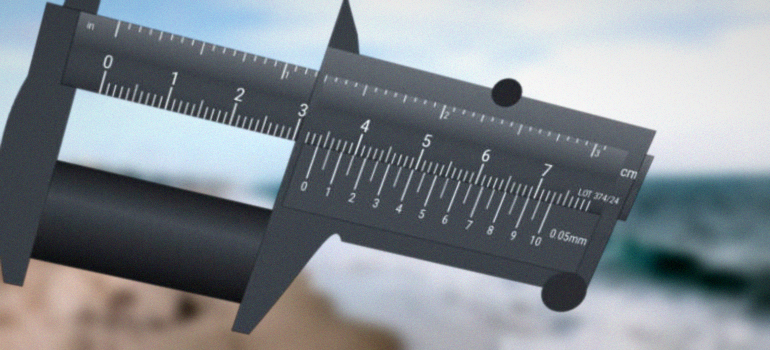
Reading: 34.0 mm
